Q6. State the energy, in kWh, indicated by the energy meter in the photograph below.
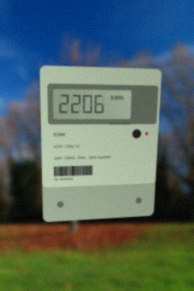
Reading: 2206 kWh
